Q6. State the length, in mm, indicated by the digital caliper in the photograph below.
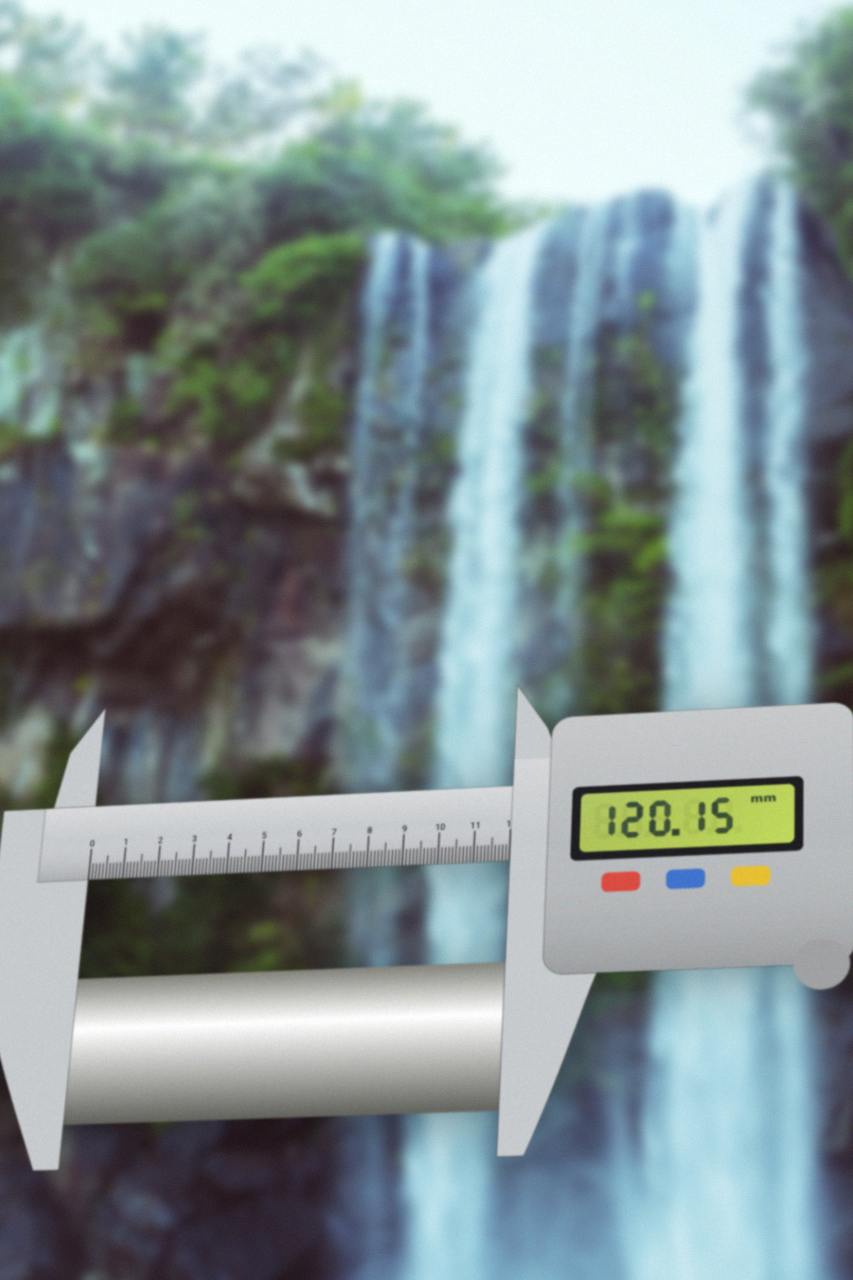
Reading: 120.15 mm
